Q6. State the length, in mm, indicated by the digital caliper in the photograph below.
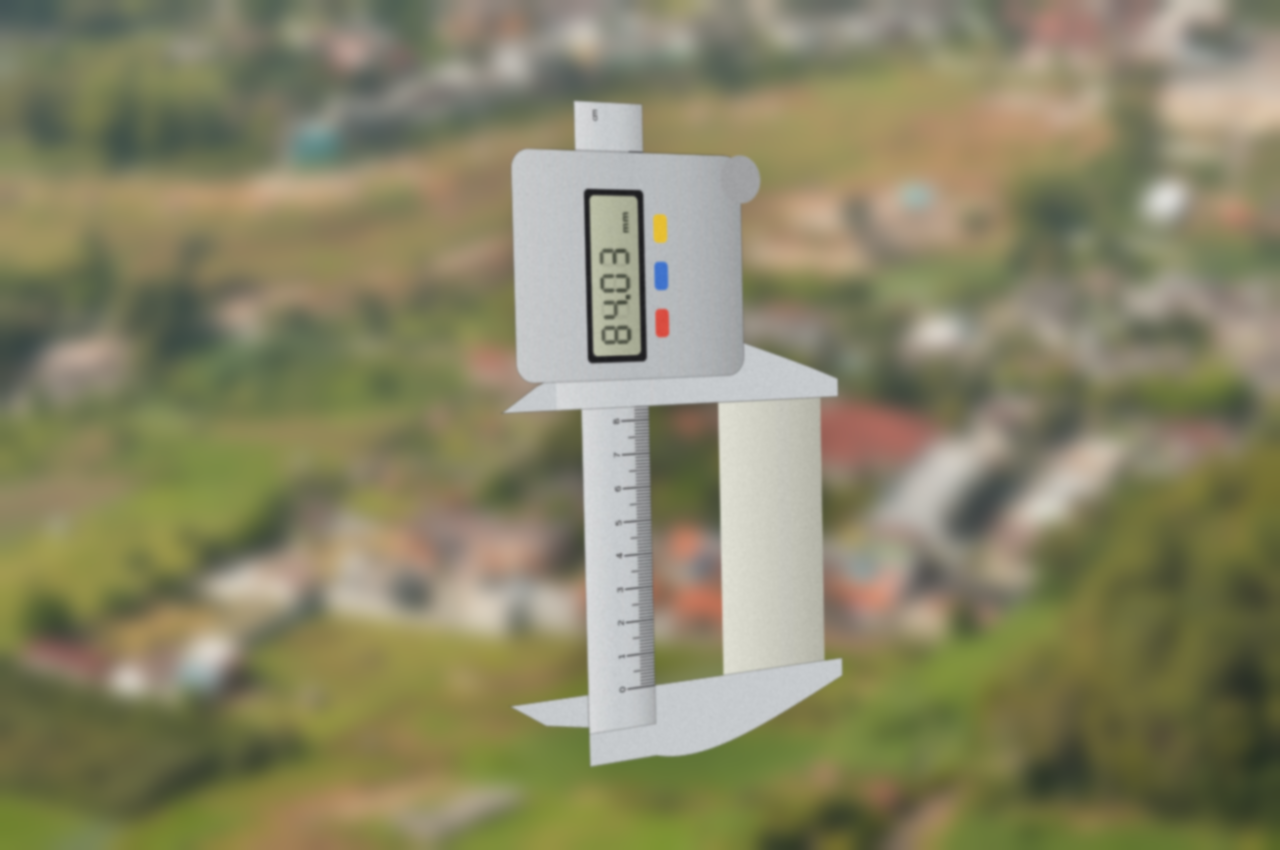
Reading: 84.03 mm
